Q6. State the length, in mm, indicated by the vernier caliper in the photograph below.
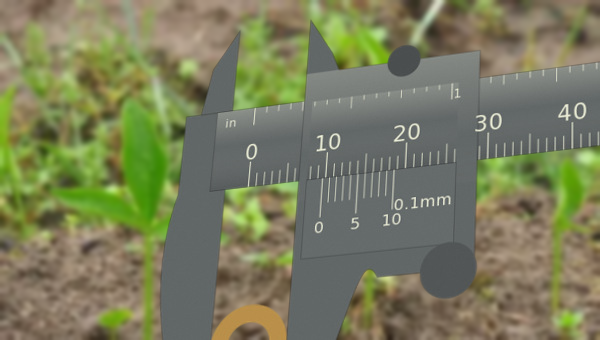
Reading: 9.6 mm
